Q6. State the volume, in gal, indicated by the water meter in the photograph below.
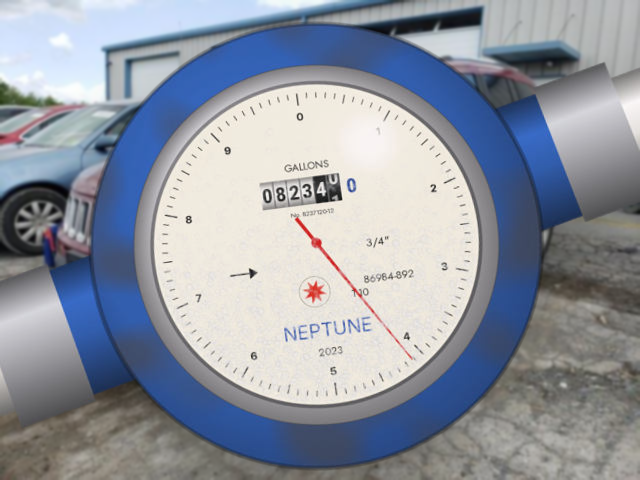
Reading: 823404.1 gal
